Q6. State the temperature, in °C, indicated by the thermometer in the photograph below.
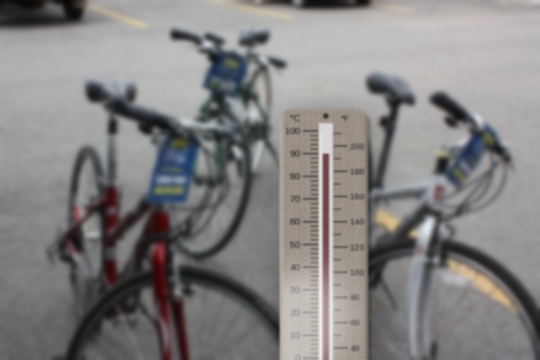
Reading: 90 °C
